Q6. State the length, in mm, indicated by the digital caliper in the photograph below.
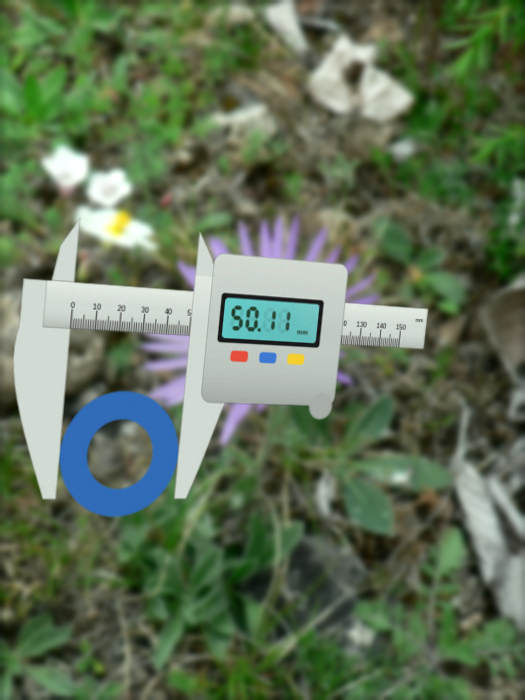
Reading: 50.11 mm
